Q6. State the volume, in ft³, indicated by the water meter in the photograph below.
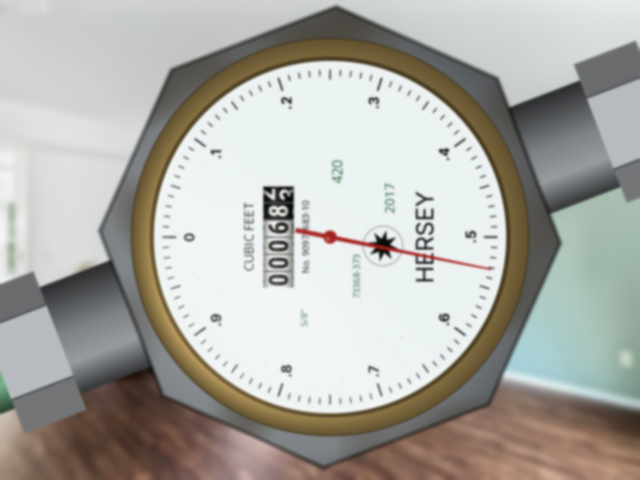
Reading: 682.53 ft³
